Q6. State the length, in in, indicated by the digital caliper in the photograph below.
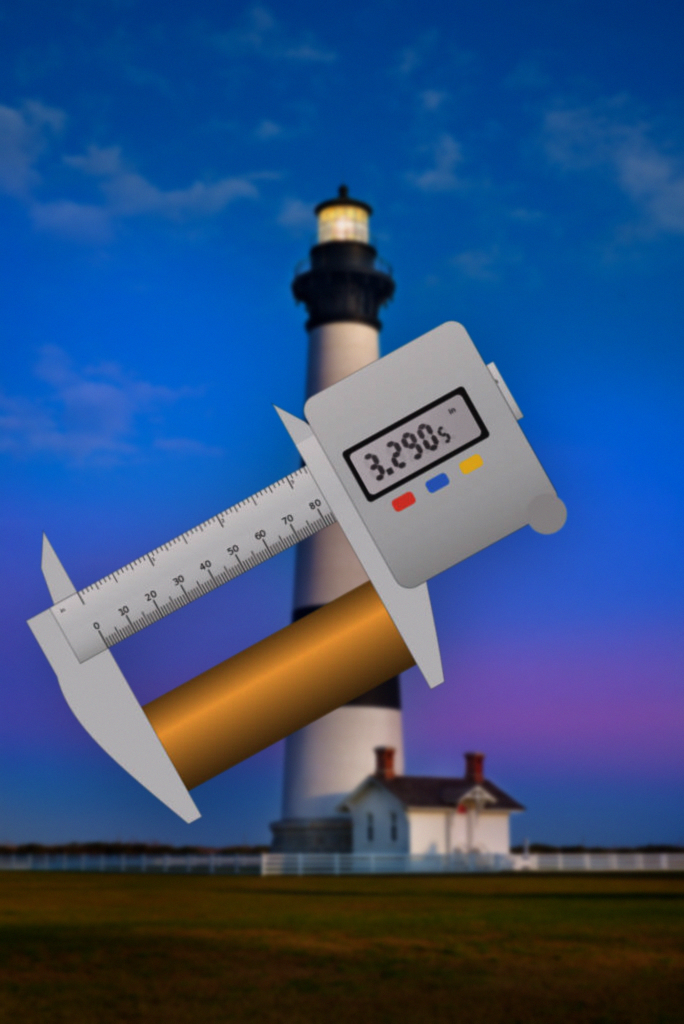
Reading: 3.2905 in
